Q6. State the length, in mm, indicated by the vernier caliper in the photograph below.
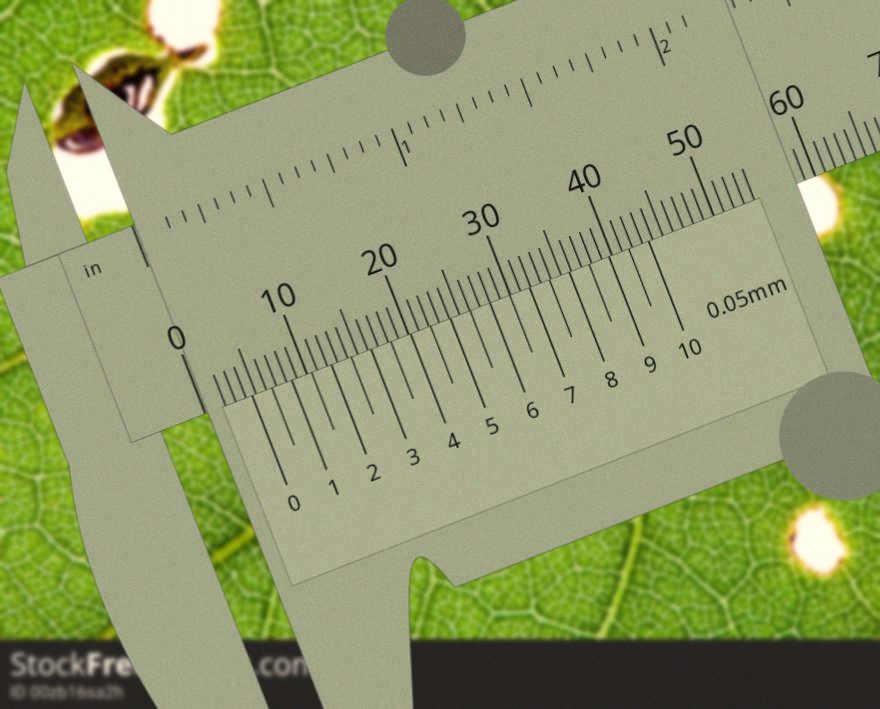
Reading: 4.6 mm
